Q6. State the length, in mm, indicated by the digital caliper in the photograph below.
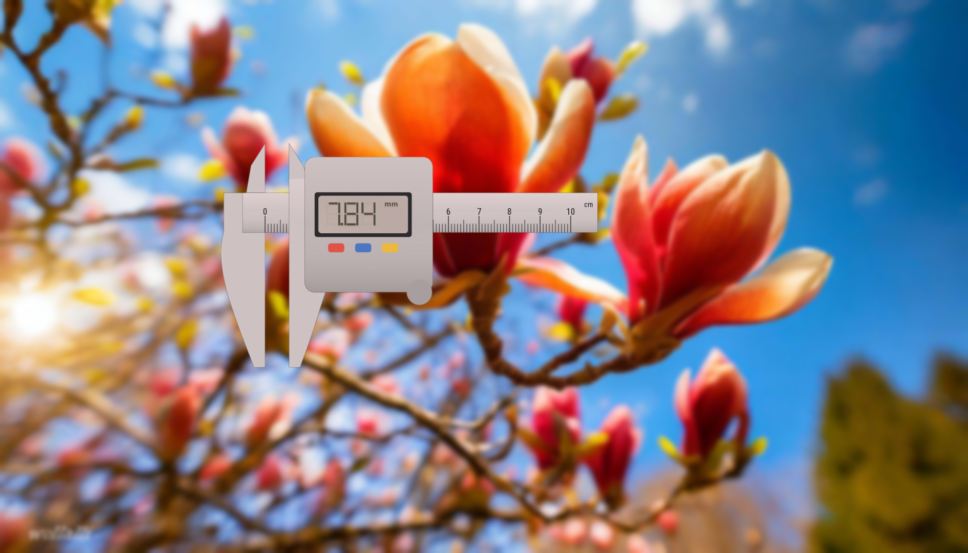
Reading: 7.84 mm
